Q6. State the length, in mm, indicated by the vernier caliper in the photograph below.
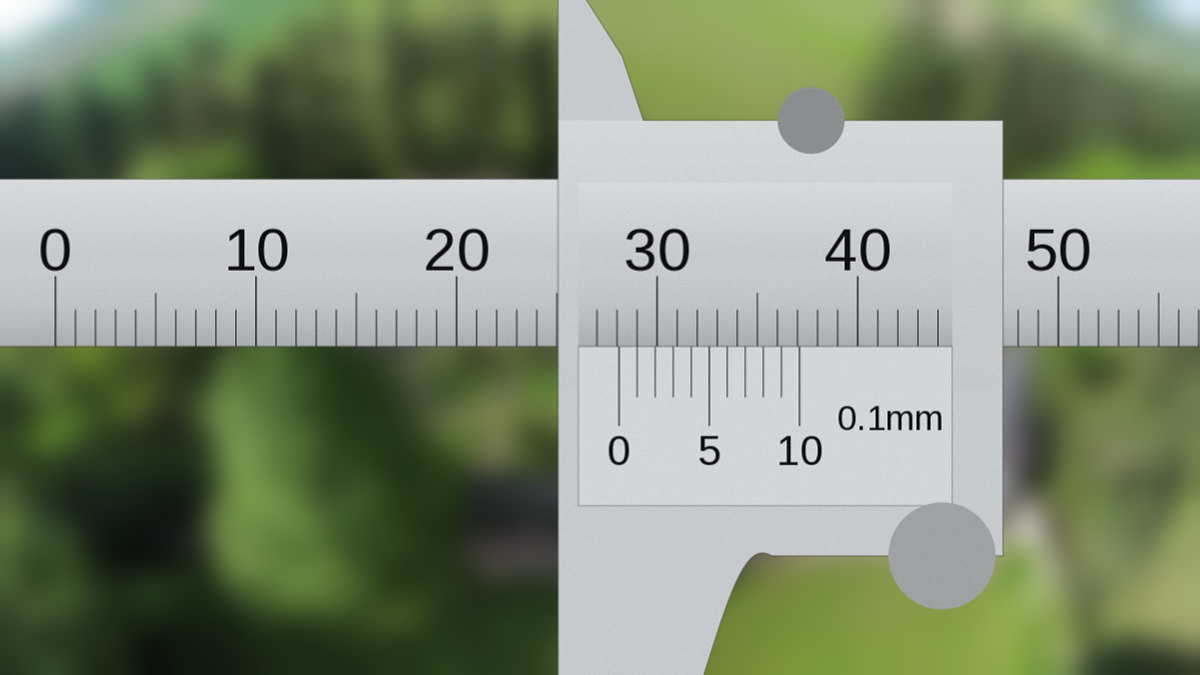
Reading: 28.1 mm
